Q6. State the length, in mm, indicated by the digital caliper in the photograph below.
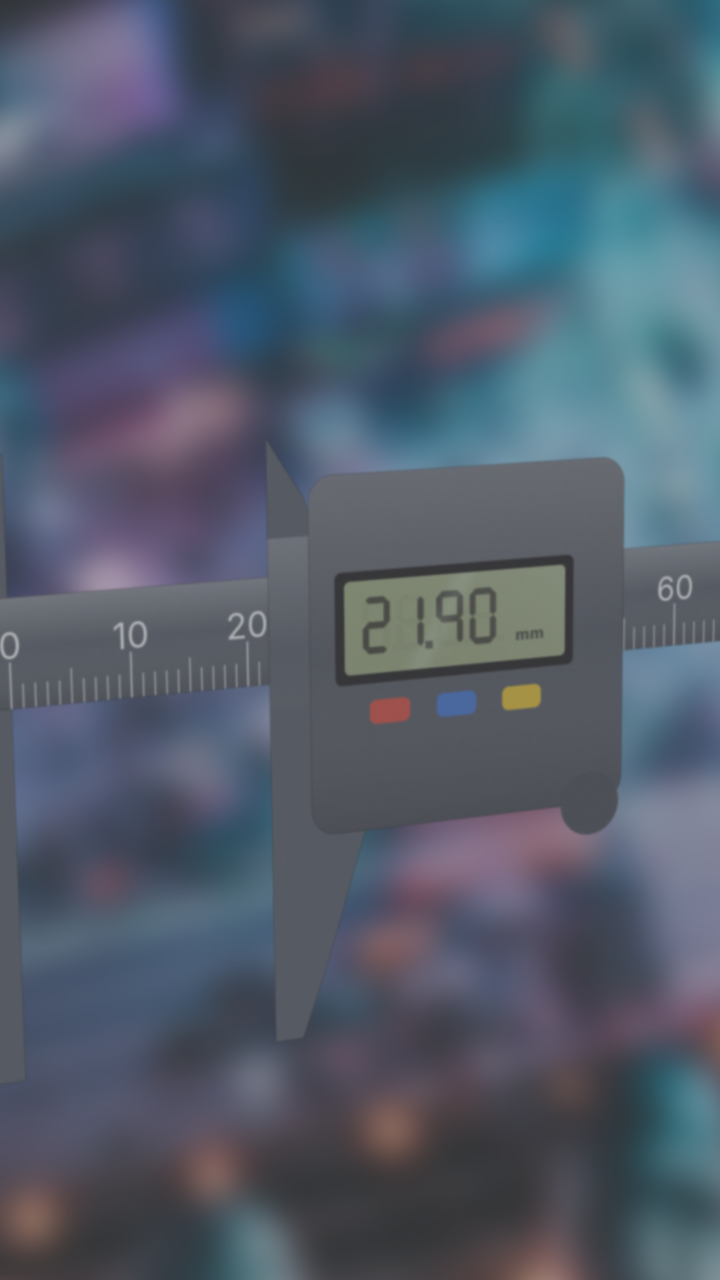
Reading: 21.90 mm
